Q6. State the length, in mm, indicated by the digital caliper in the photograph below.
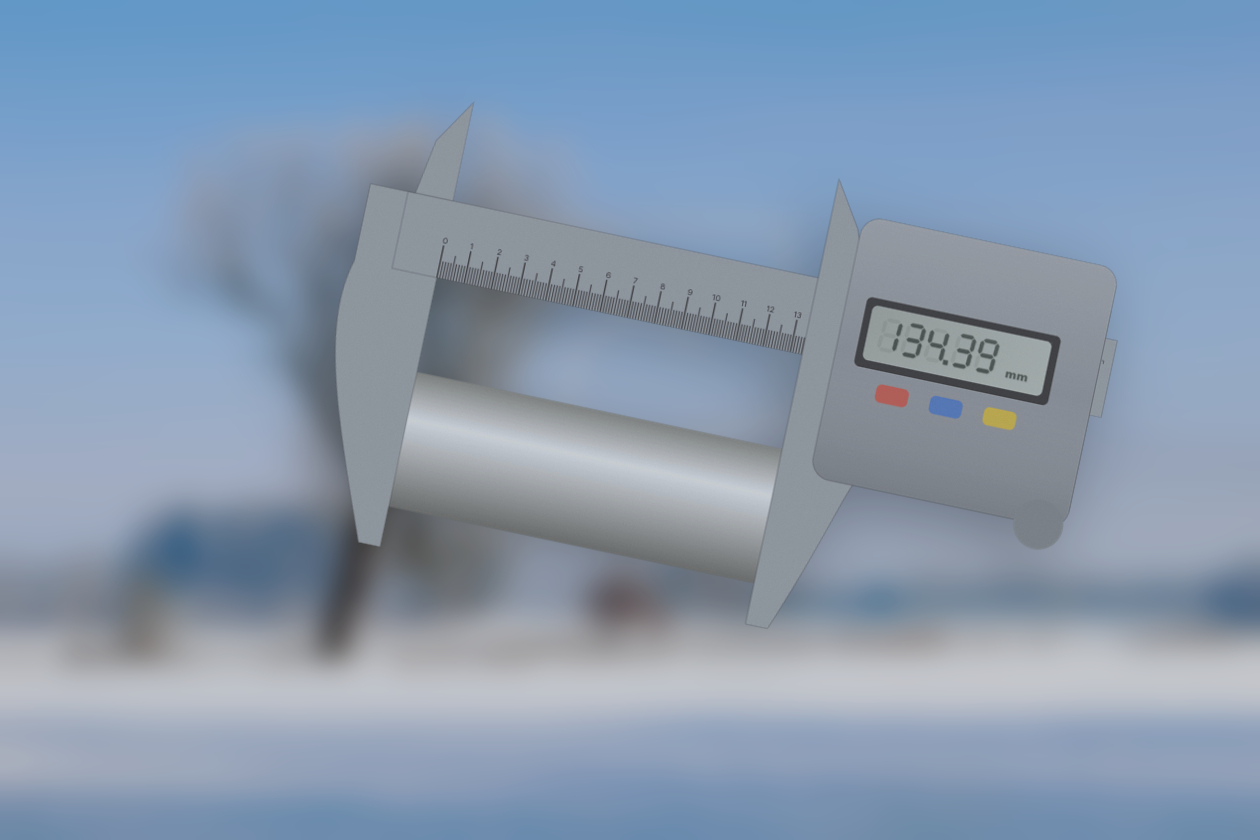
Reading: 134.39 mm
